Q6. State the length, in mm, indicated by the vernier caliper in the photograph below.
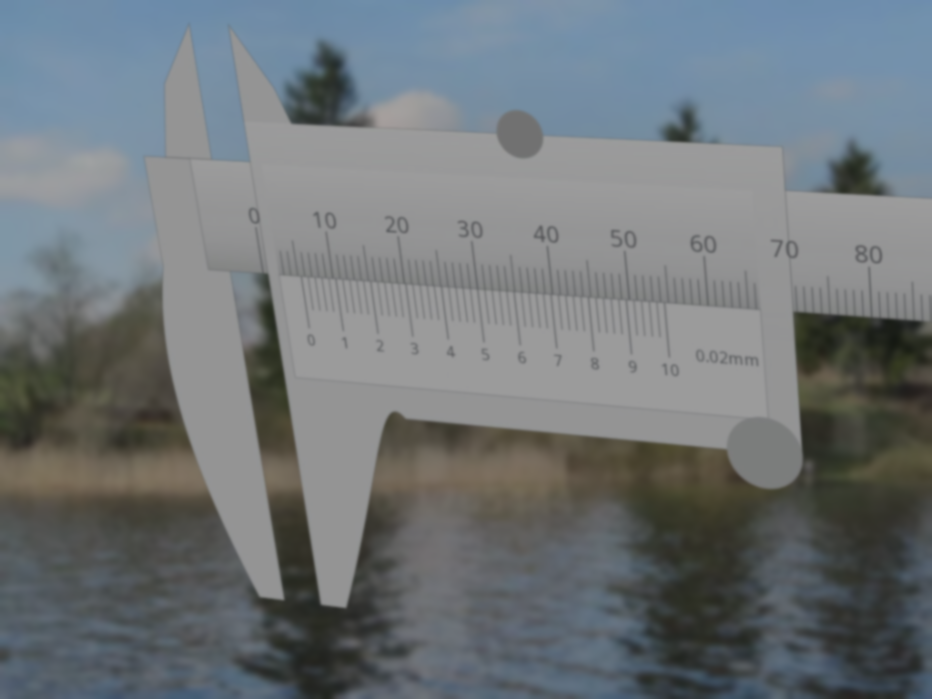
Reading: 5.5 mm
